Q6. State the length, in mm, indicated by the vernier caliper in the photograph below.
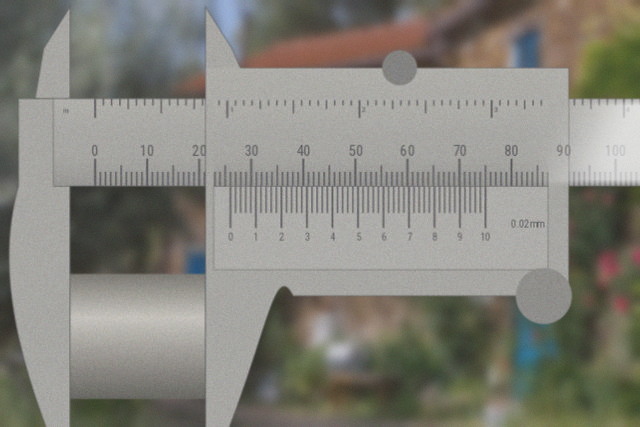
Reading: 26.0 mm
